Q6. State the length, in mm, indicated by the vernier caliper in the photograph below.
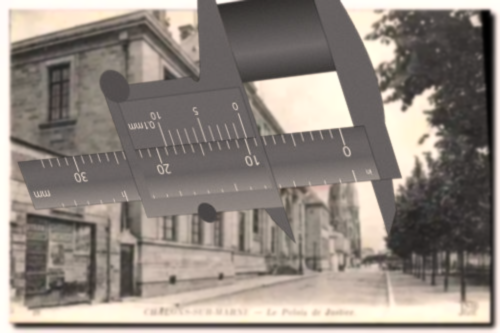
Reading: 9.8 mm
